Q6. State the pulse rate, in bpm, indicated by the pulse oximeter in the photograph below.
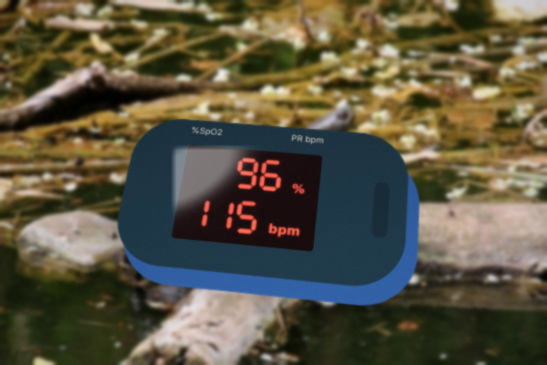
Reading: 115 bpm
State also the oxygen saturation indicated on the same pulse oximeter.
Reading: 96 %
